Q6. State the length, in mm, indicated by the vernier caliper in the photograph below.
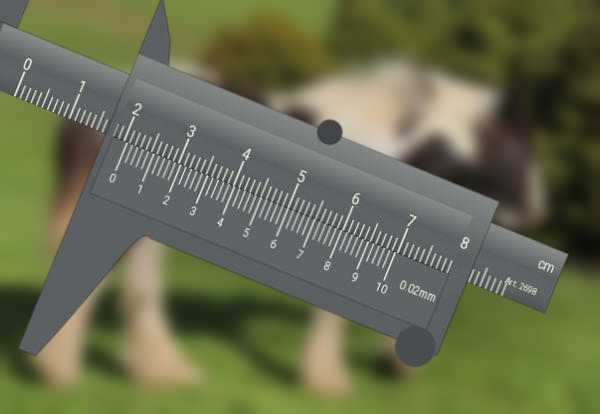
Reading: 20.6 mm
